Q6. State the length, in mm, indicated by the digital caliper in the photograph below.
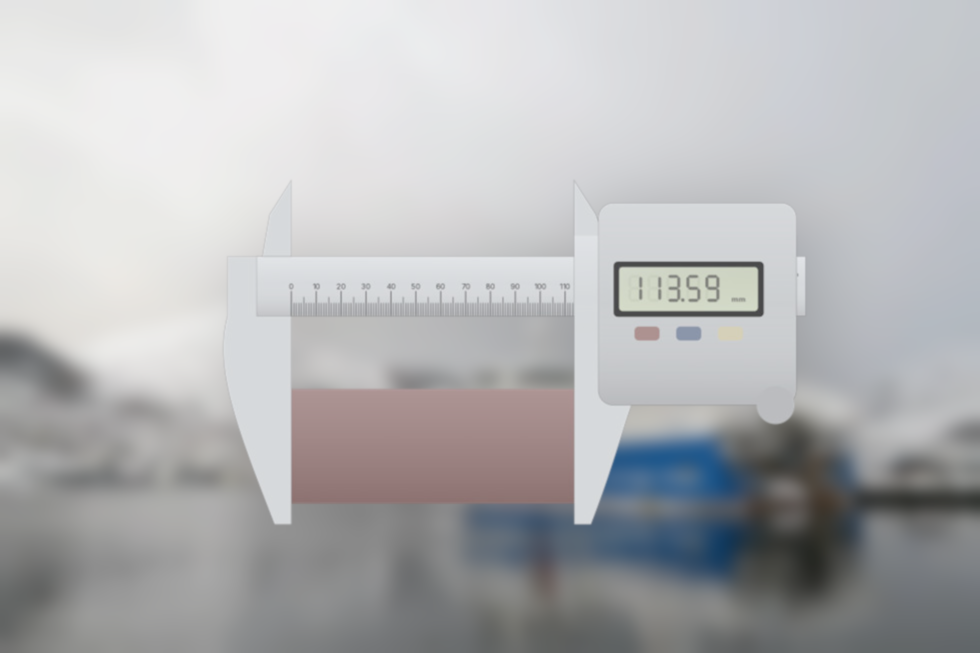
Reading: 113.59 mm
